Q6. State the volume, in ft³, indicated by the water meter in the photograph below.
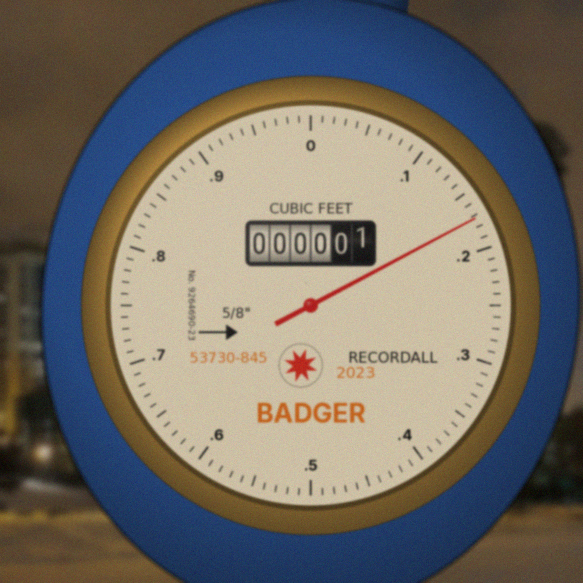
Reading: 1.17 ft³
